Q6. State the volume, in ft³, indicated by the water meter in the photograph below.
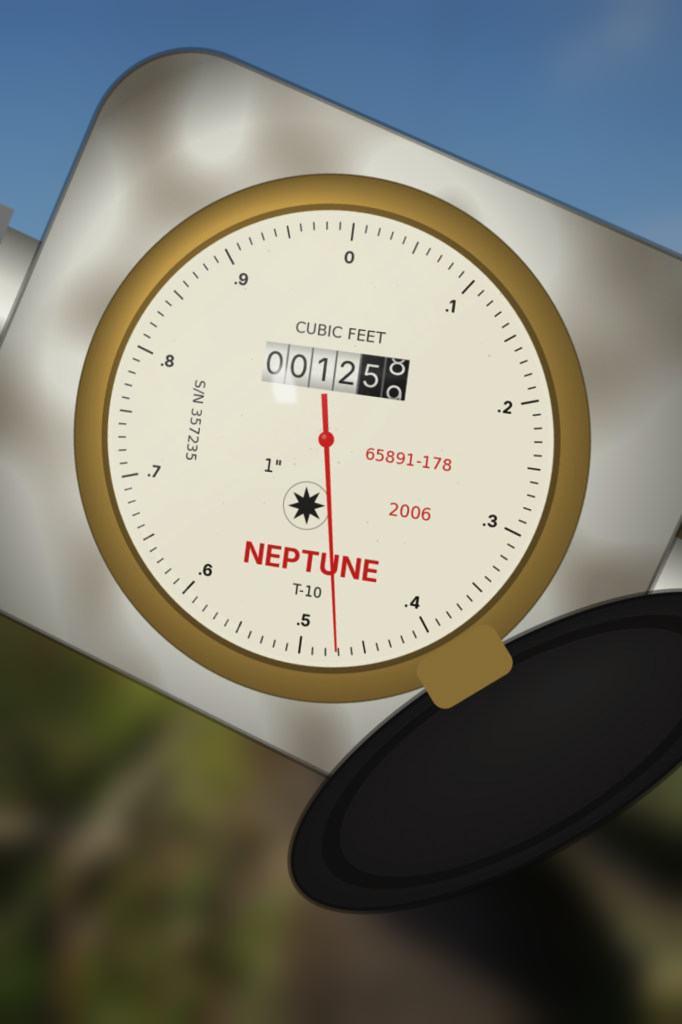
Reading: 1258.47 ft³
